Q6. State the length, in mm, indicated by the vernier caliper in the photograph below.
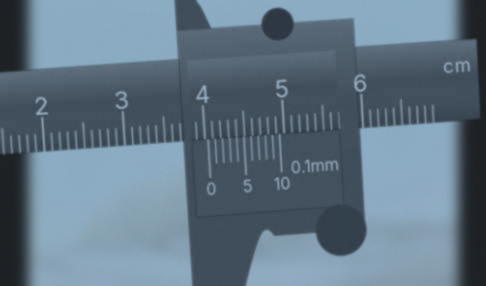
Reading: 40.4 mm
